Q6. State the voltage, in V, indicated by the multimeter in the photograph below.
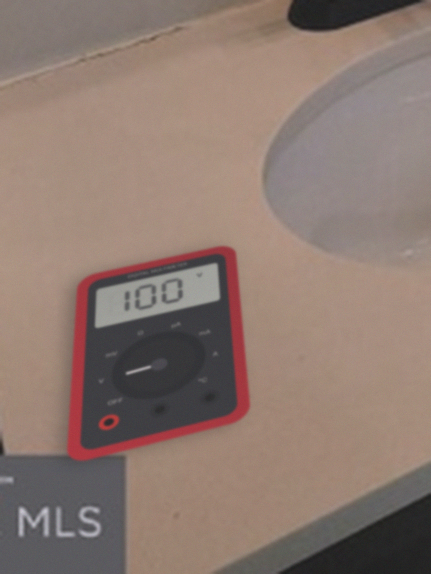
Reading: 100 V
